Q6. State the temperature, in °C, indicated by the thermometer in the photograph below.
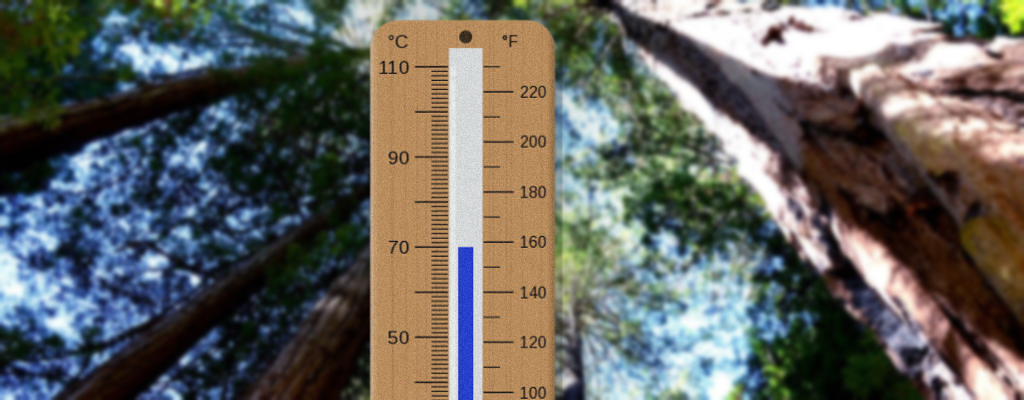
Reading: 70 °C
